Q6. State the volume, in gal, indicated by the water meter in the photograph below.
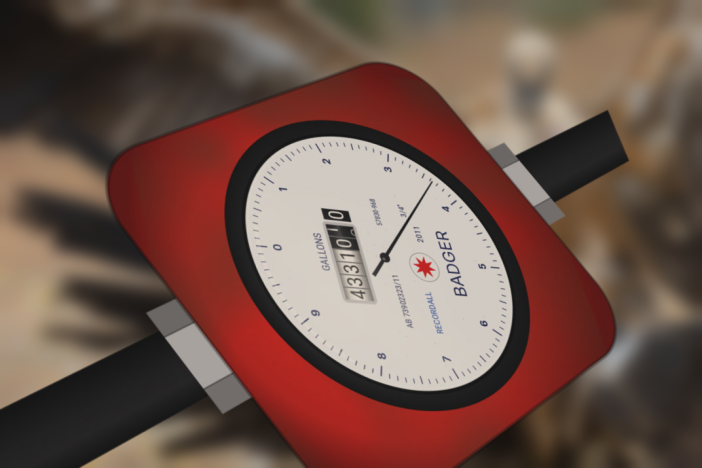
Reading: 4331013.6 gal
